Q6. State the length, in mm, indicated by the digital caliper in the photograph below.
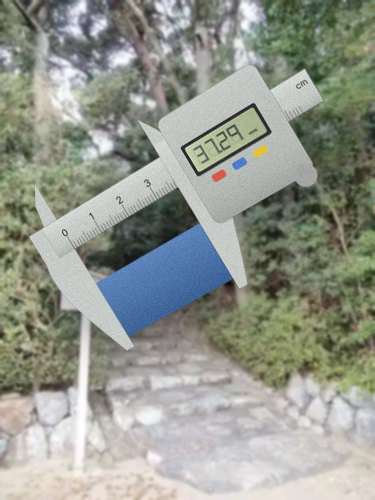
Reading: 37.29 mm
